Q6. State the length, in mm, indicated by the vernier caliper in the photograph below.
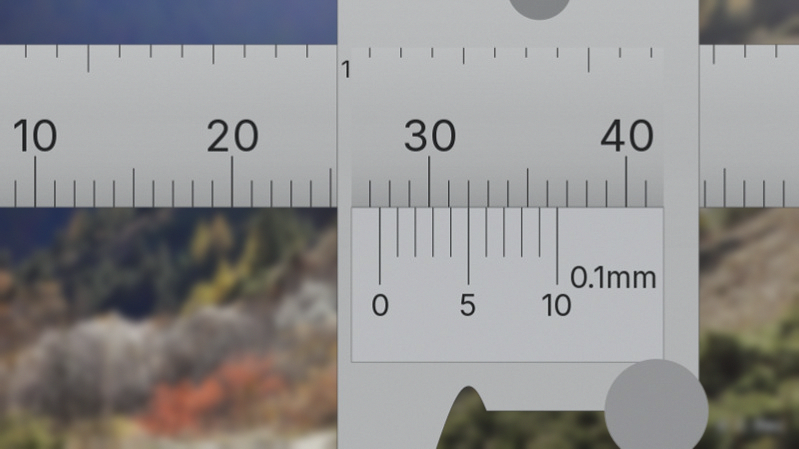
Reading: 27.5 mm
